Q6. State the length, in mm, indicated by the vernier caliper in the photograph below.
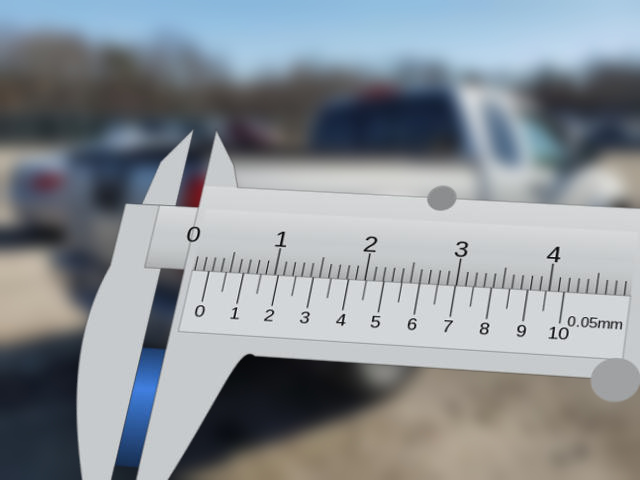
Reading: 2.6 mm
